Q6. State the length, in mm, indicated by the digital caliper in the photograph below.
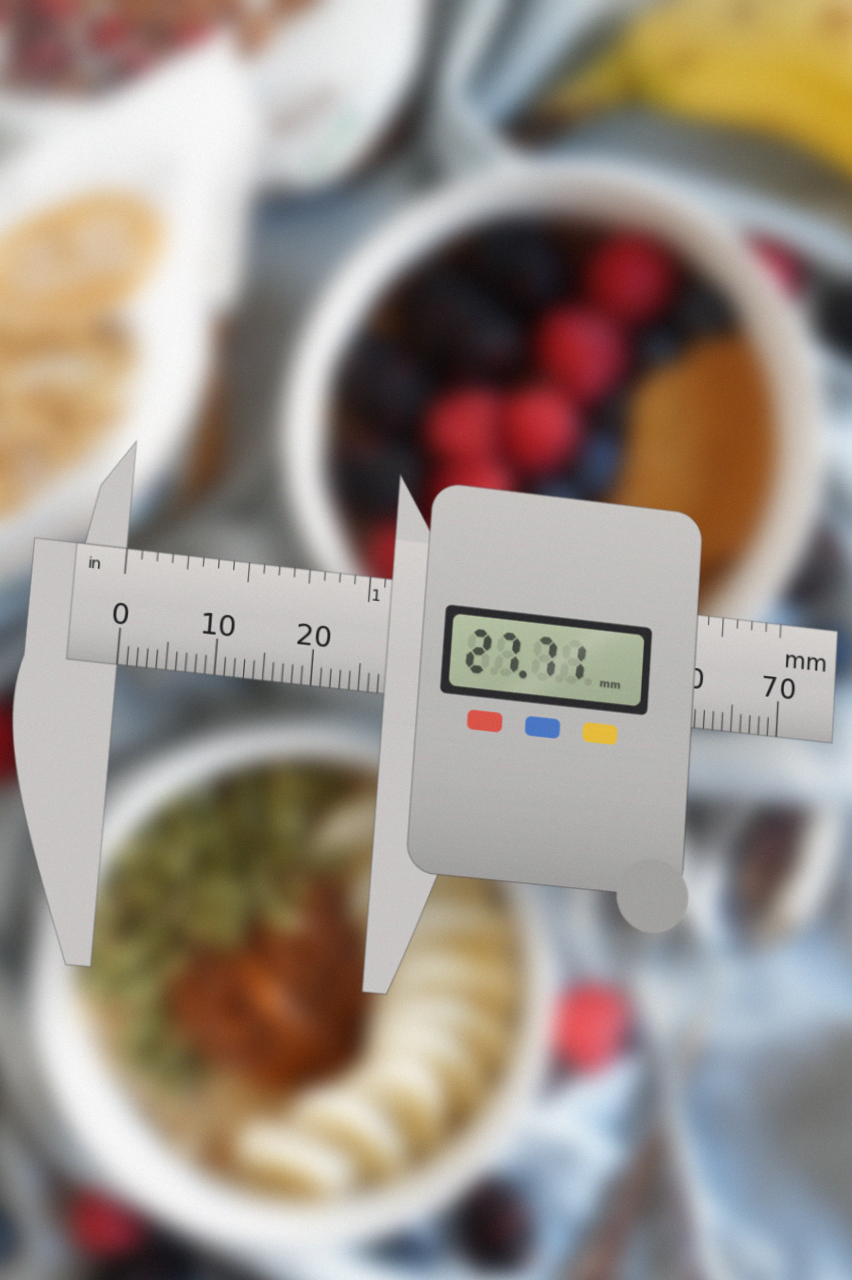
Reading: 27.71 mm
